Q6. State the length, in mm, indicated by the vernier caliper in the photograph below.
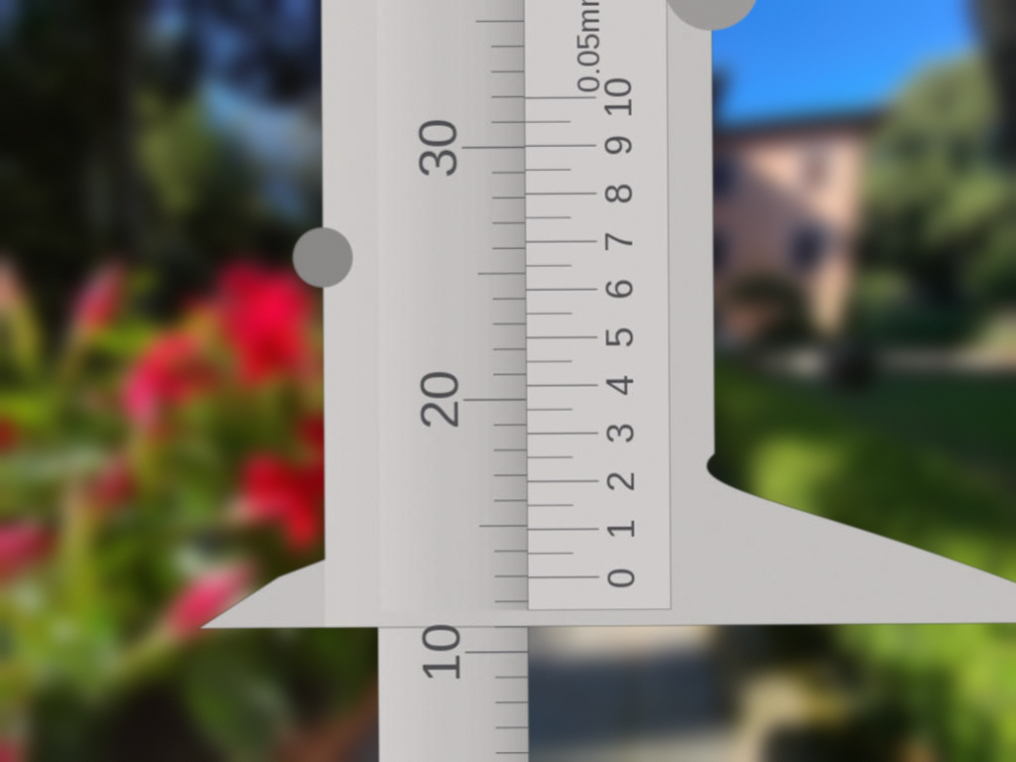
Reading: 12.95 mm
